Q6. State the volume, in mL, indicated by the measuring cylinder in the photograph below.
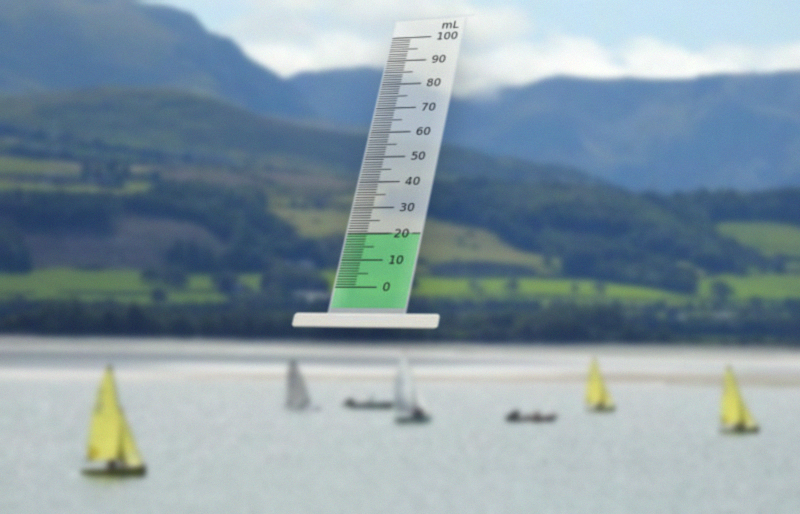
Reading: 20 mL
